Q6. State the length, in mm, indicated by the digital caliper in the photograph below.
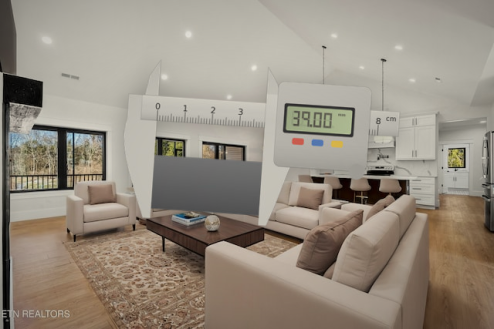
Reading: 39.00 mm
